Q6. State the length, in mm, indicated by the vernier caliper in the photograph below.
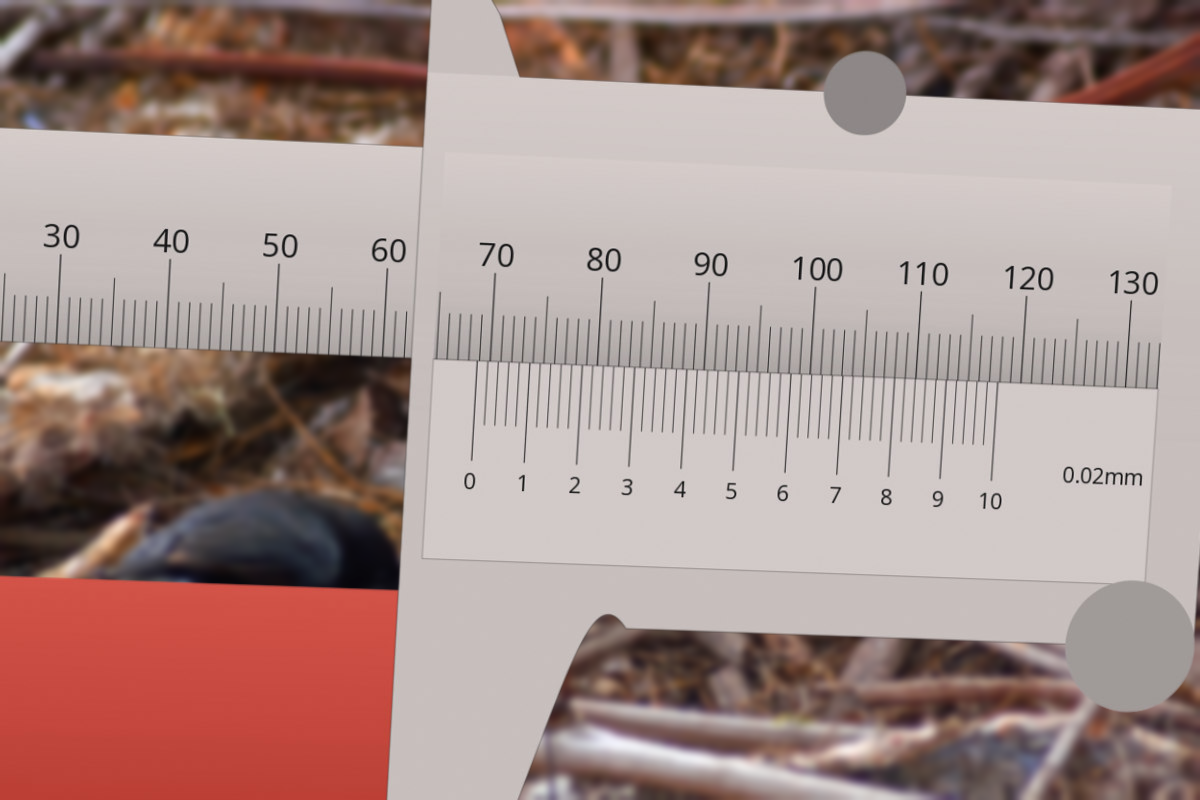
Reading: 68.8 mm
